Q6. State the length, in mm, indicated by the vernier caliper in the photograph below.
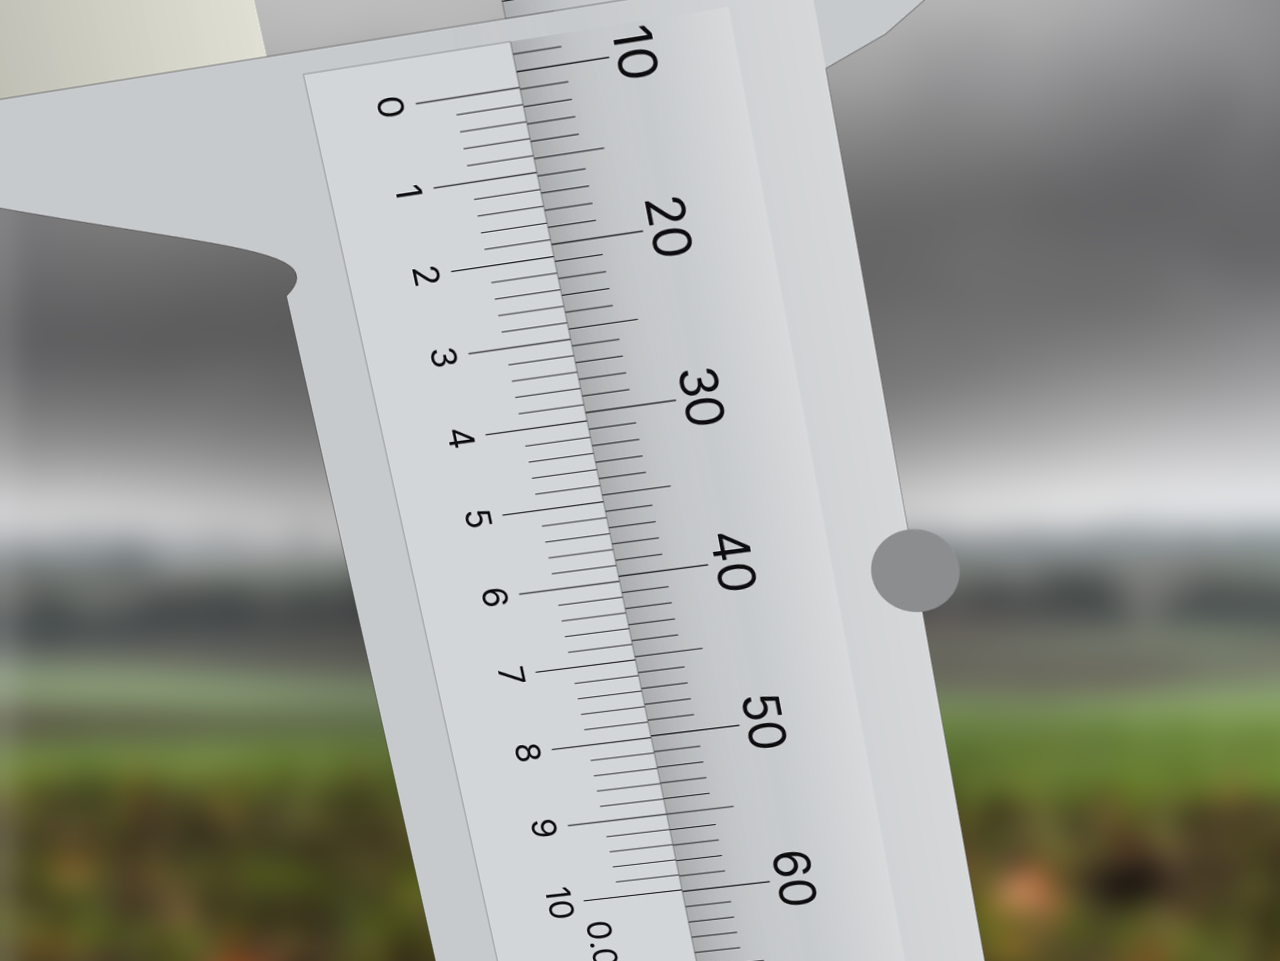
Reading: 10.9 mm
